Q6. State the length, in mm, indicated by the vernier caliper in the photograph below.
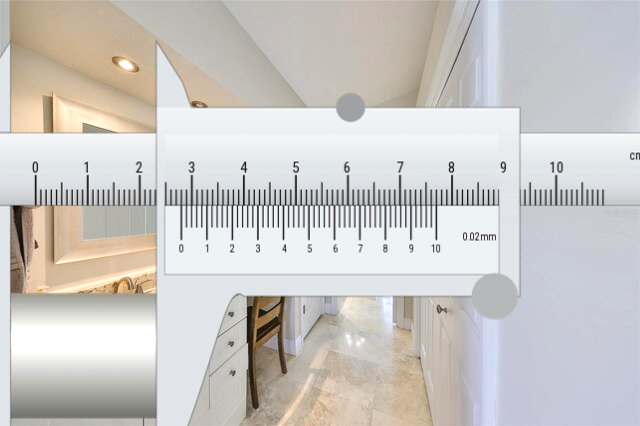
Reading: 28.0 mm
